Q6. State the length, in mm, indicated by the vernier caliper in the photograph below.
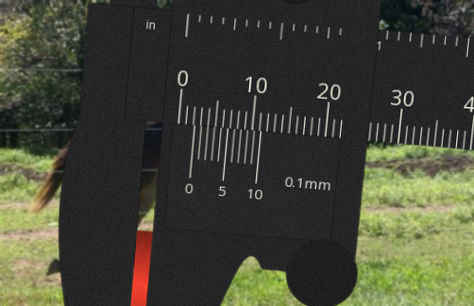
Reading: 2.2 mm
